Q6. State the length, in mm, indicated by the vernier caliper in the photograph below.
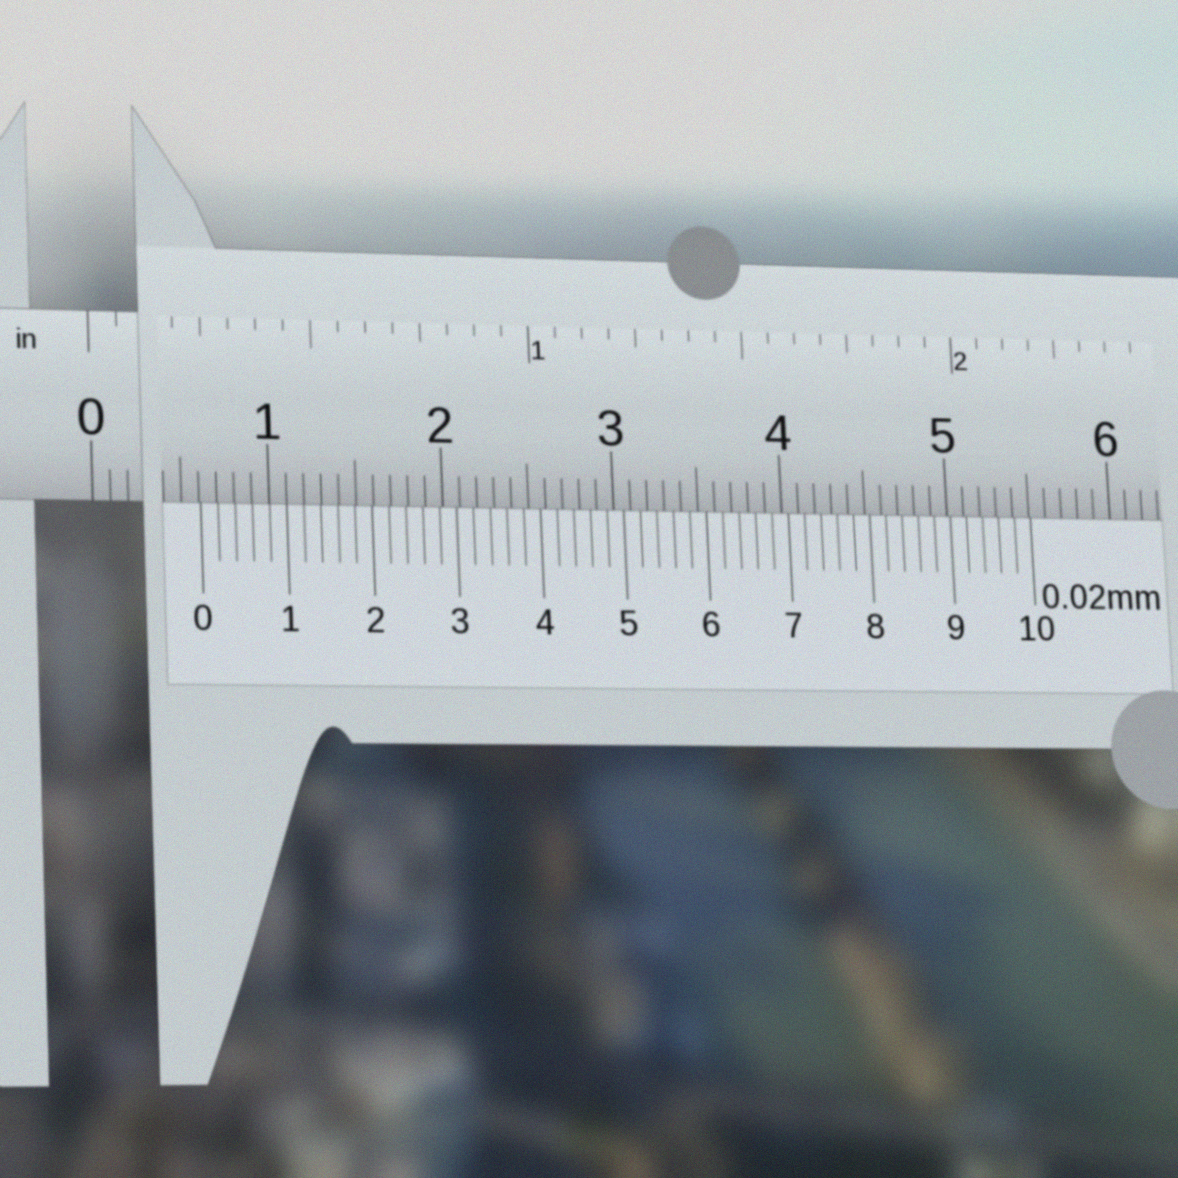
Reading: 6.1 mm
